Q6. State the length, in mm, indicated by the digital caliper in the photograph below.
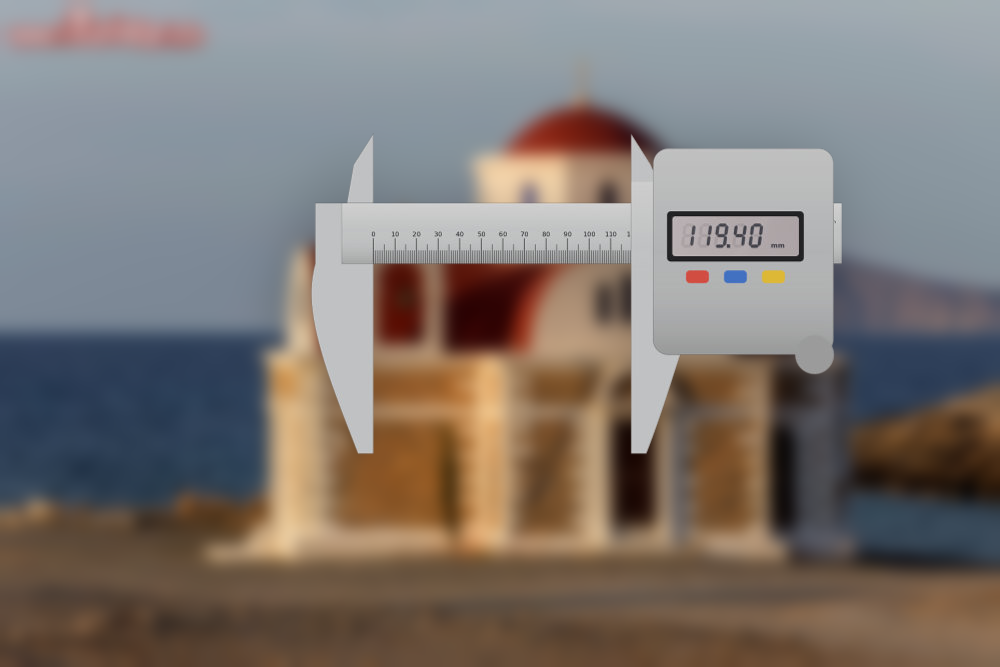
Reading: 119.40 mm
